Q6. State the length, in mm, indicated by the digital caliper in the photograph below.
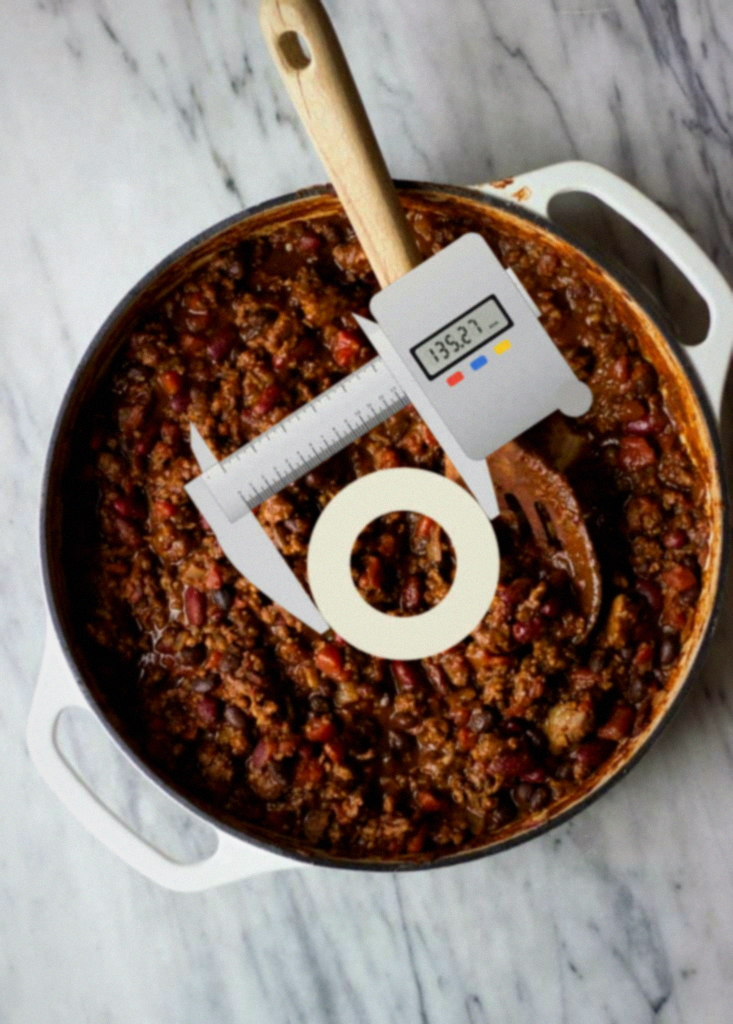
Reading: 135.27 mm
